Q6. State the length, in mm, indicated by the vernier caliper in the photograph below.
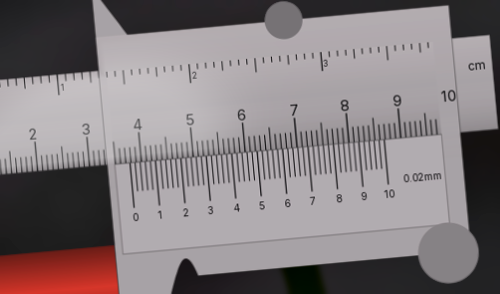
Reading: 37.8 mm
